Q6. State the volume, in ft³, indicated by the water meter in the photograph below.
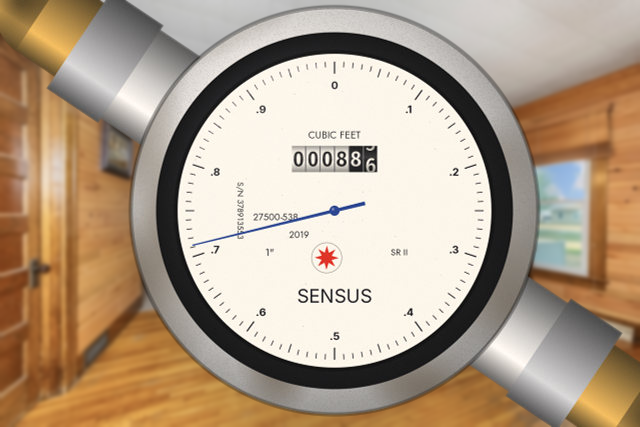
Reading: 885.71 ft³
